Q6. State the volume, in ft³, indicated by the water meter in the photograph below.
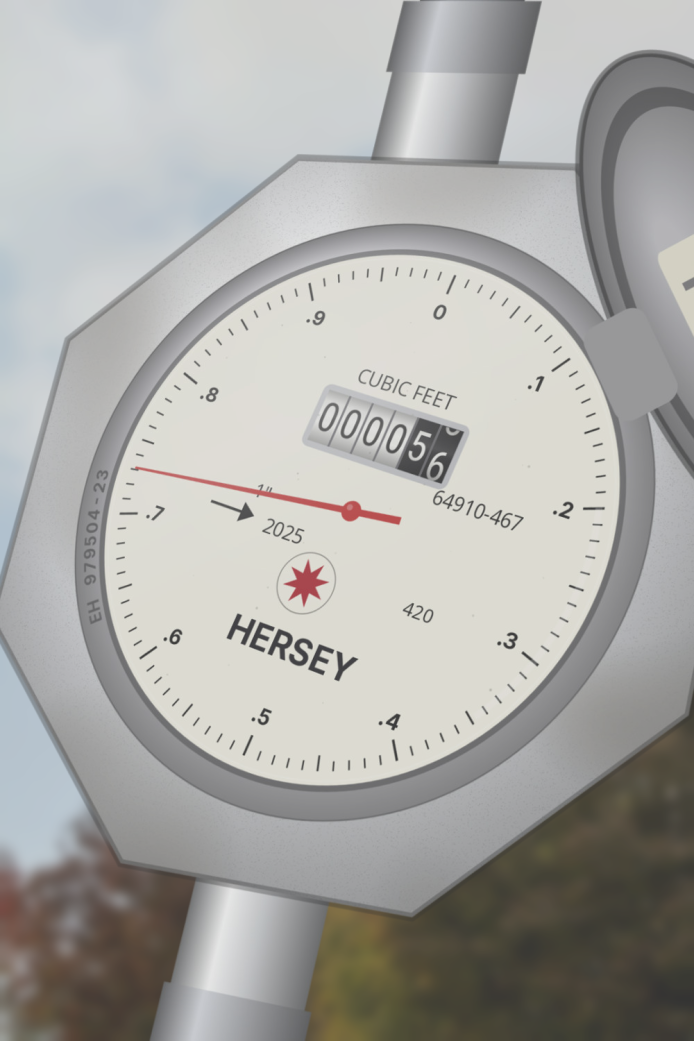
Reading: 55.73 ft³
